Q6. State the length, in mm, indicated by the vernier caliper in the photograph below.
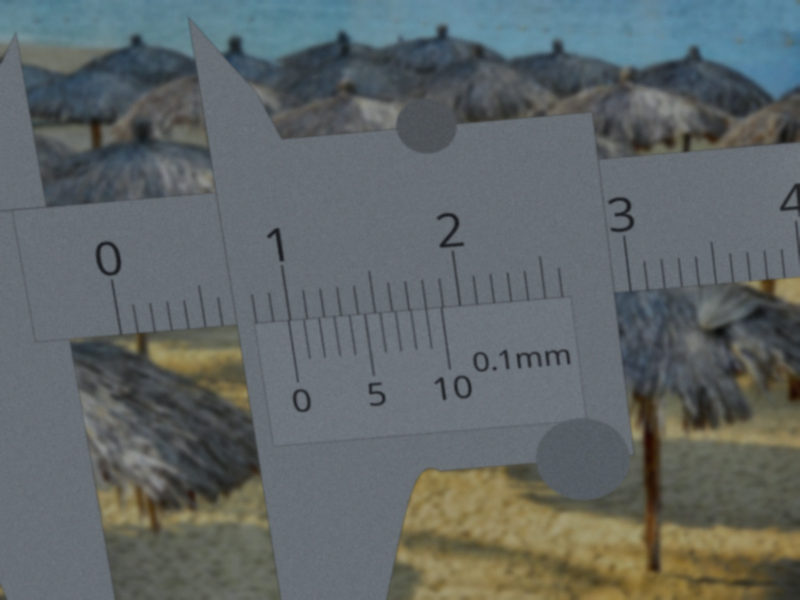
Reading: 9.9 mm
